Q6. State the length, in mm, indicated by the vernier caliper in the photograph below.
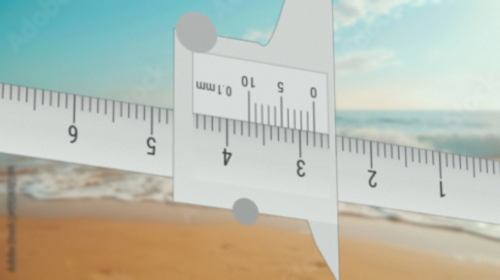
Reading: 28.0 mm
